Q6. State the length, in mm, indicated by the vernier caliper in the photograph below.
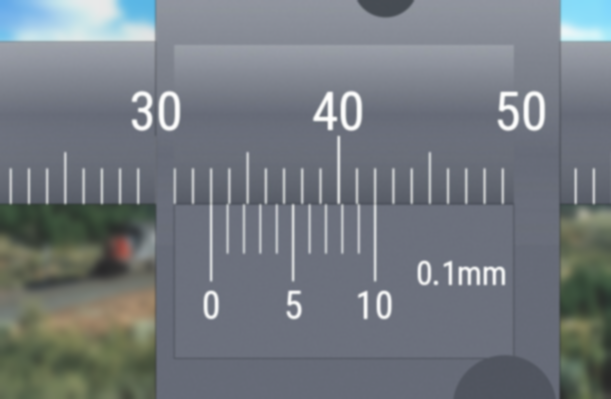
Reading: 33.0 mm
